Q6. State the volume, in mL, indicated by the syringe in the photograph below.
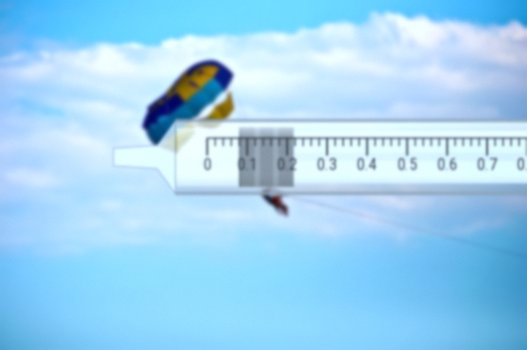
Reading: 0.08 mL
